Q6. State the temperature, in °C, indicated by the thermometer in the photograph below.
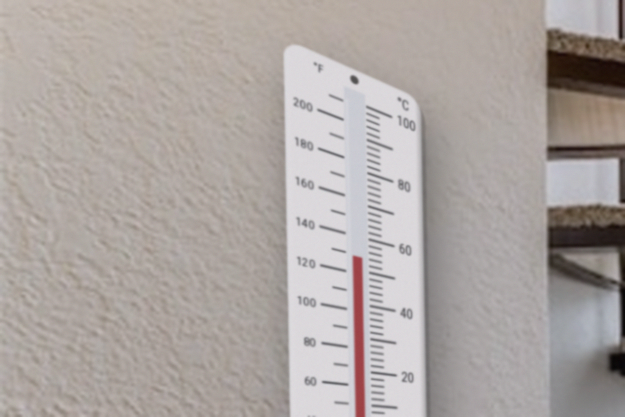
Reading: 54 °C
